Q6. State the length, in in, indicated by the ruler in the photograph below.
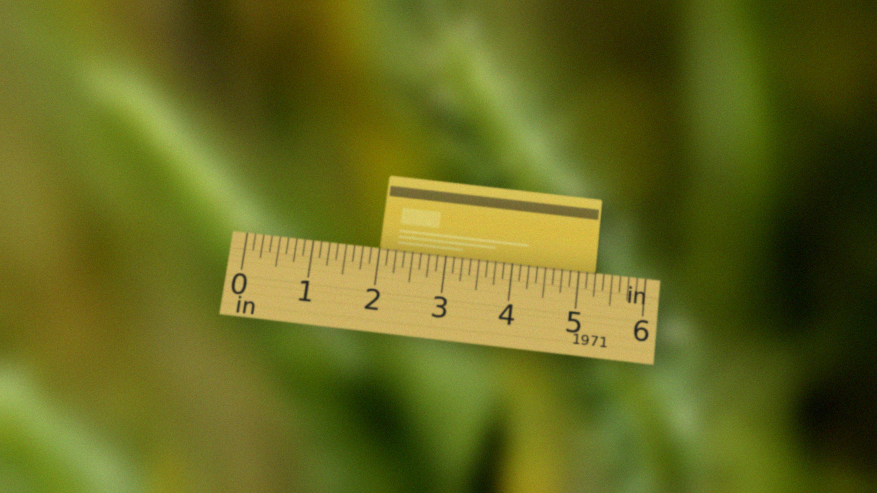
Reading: 3.25 in
